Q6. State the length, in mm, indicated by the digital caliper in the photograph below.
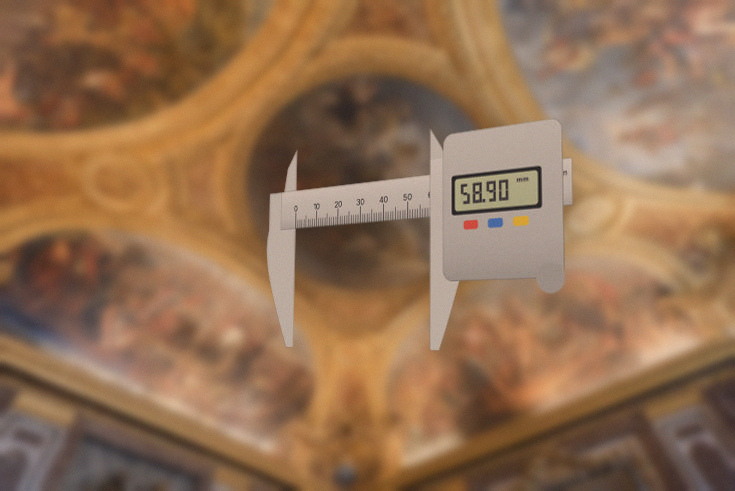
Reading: 58.90 mm
